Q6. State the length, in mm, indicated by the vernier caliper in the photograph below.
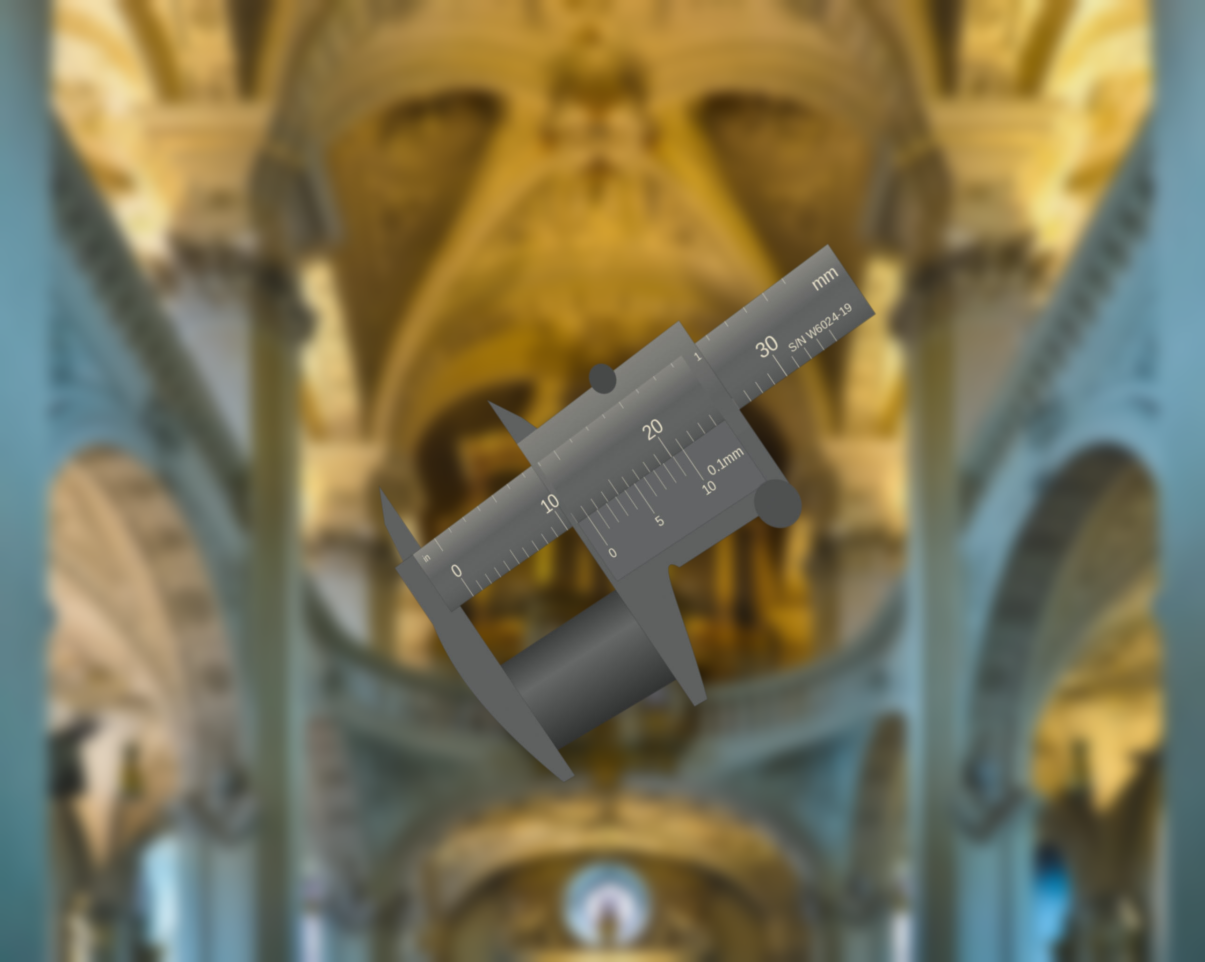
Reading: 12.0 mm
